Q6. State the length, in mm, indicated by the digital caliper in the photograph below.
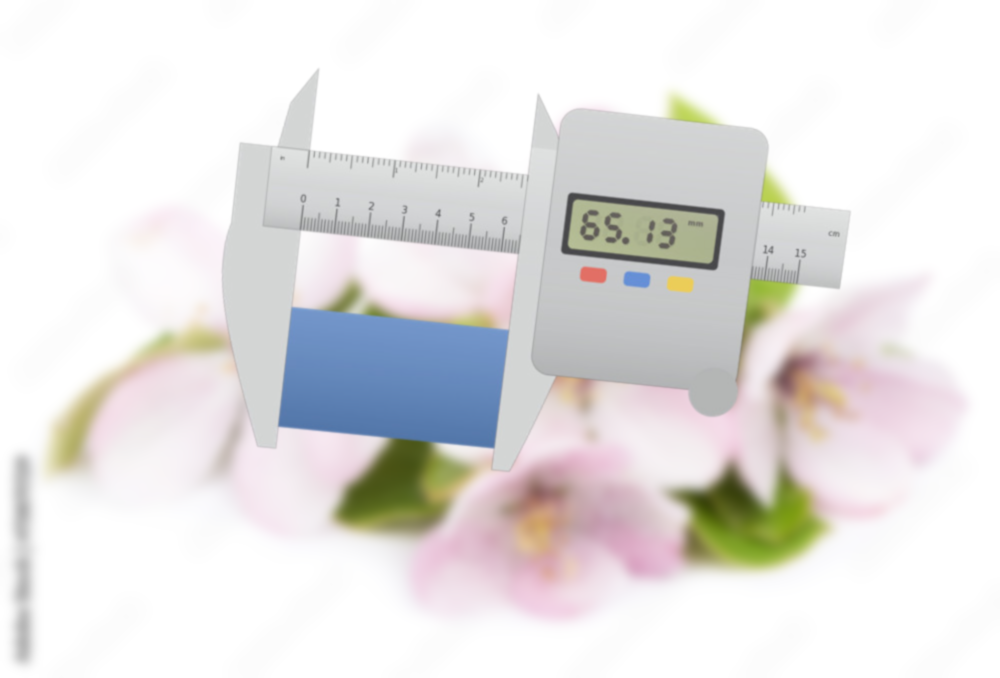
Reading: 65.13 mm
